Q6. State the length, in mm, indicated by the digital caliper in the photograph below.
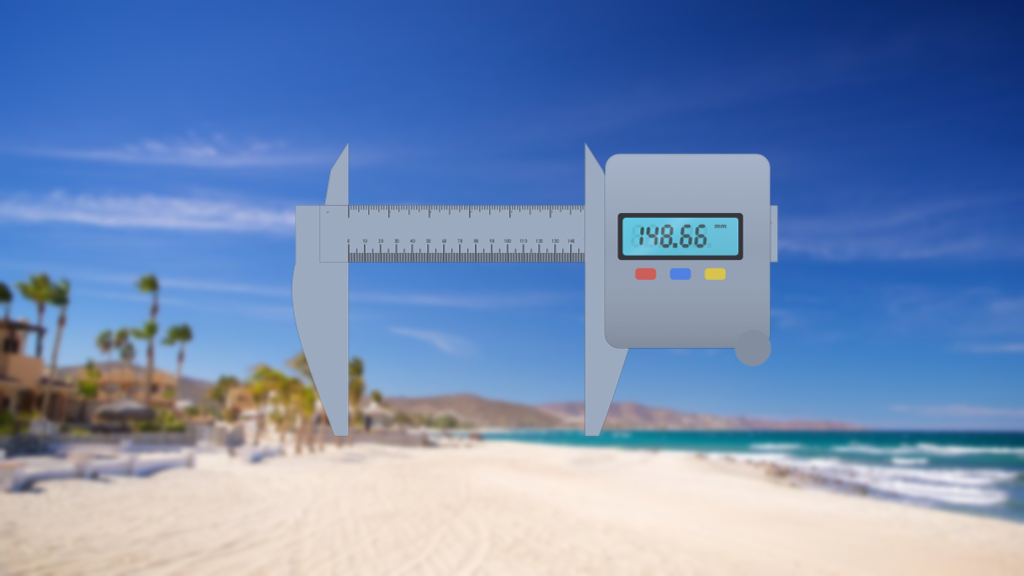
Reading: 148.66 mm
